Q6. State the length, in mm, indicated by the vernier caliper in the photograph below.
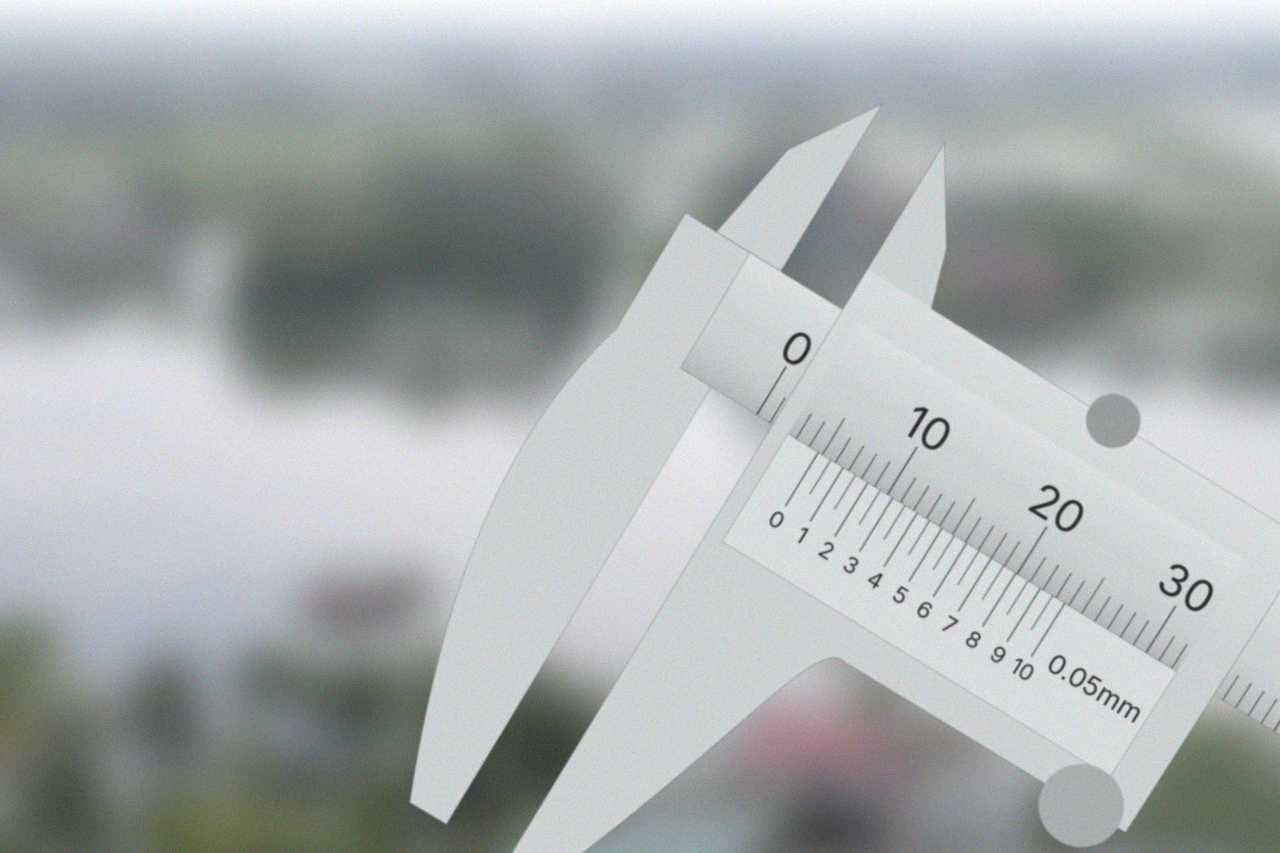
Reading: 4.7 mm
